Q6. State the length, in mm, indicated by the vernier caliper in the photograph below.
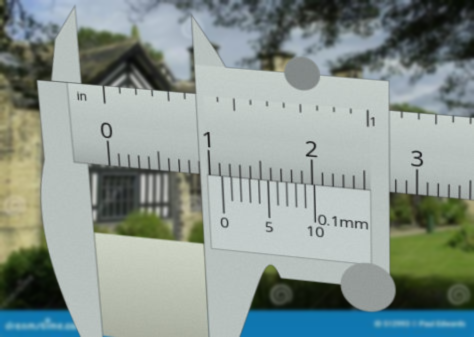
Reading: 11.2 mm
